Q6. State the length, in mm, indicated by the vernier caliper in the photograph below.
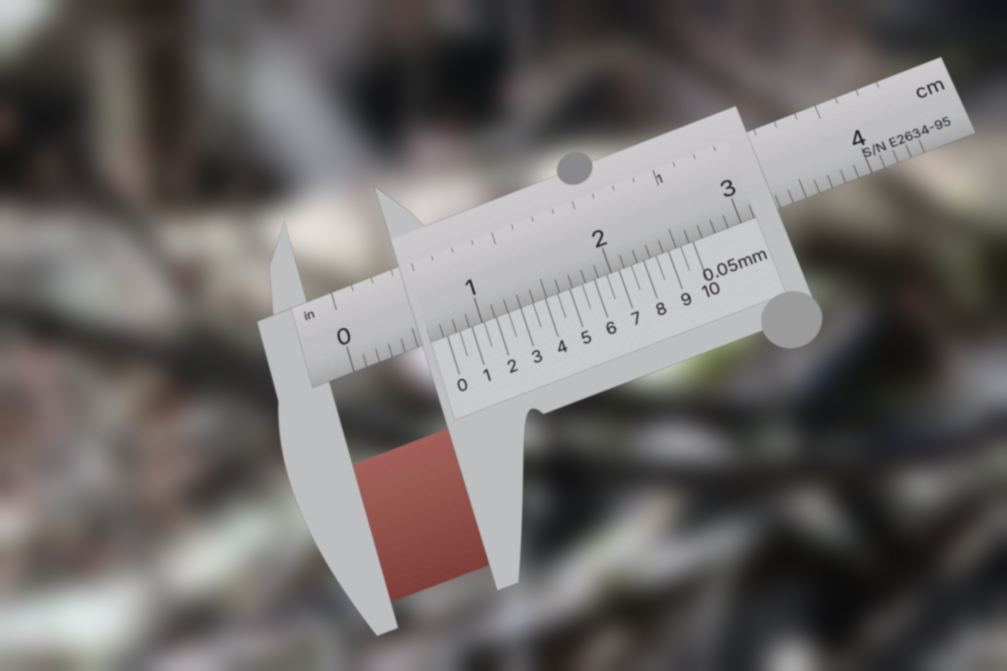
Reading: 7.3 mm
